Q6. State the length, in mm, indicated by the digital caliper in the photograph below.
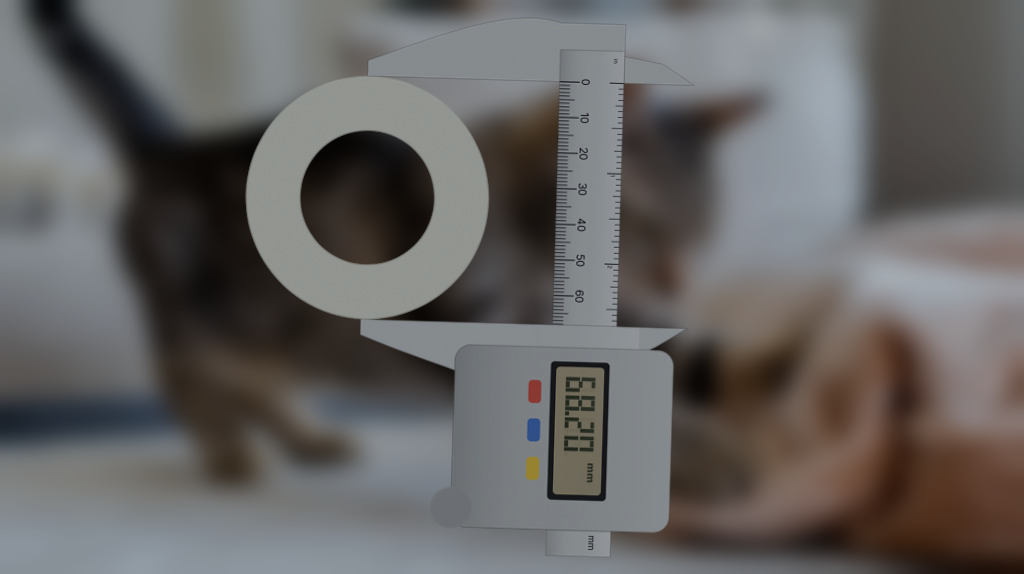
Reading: 68.20 mm
